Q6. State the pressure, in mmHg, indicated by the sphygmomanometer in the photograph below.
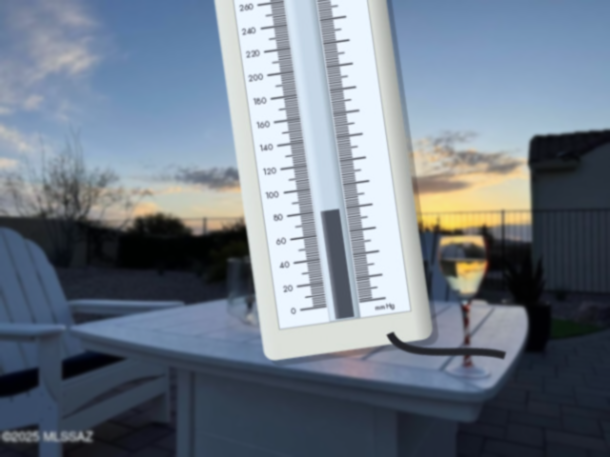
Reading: 80 mmHg
